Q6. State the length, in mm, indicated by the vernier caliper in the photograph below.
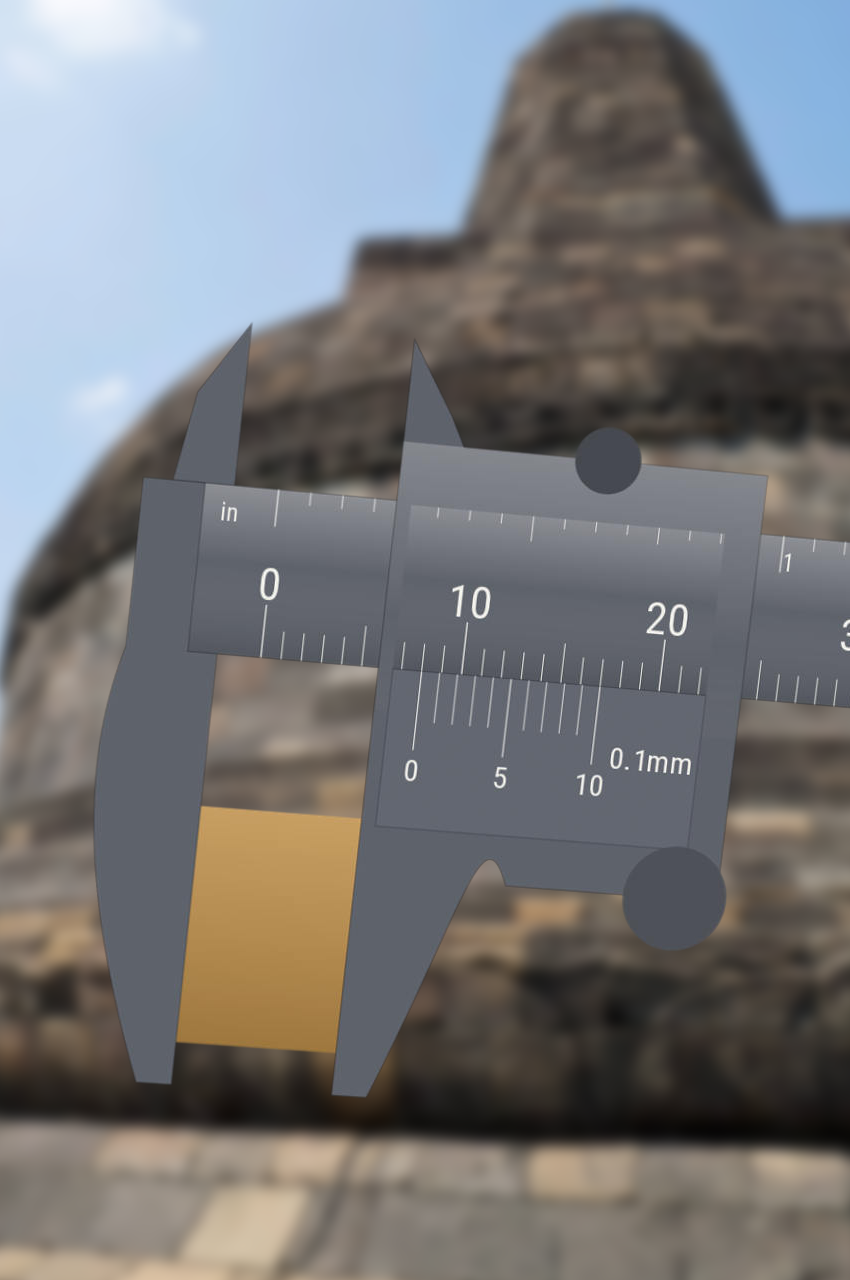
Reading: 8.0 mm
